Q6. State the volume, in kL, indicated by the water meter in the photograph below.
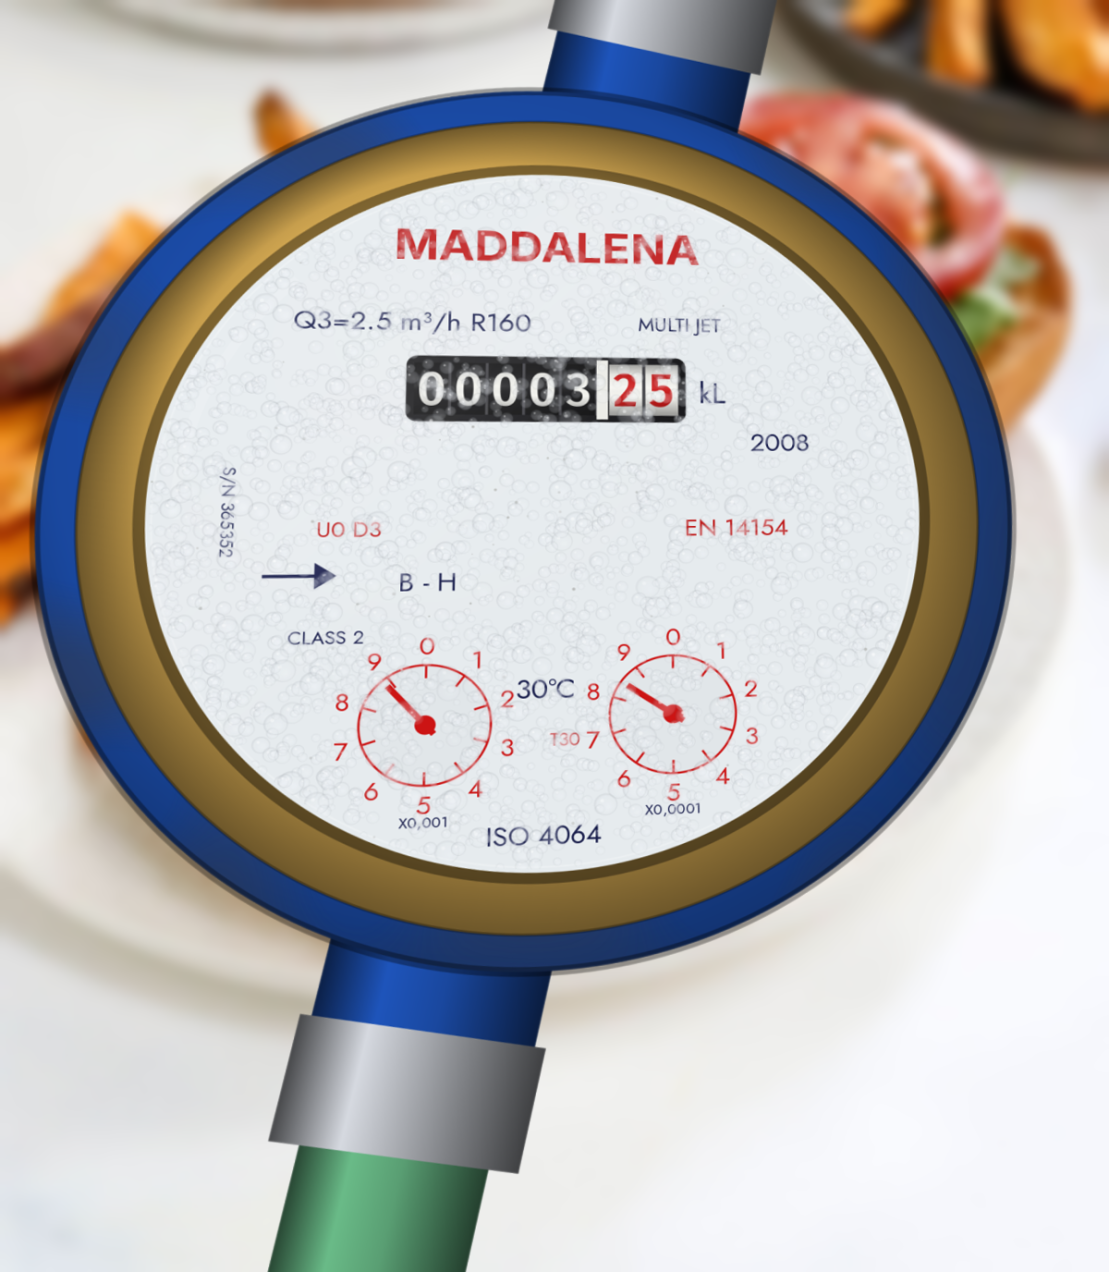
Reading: 3.2588 kL
